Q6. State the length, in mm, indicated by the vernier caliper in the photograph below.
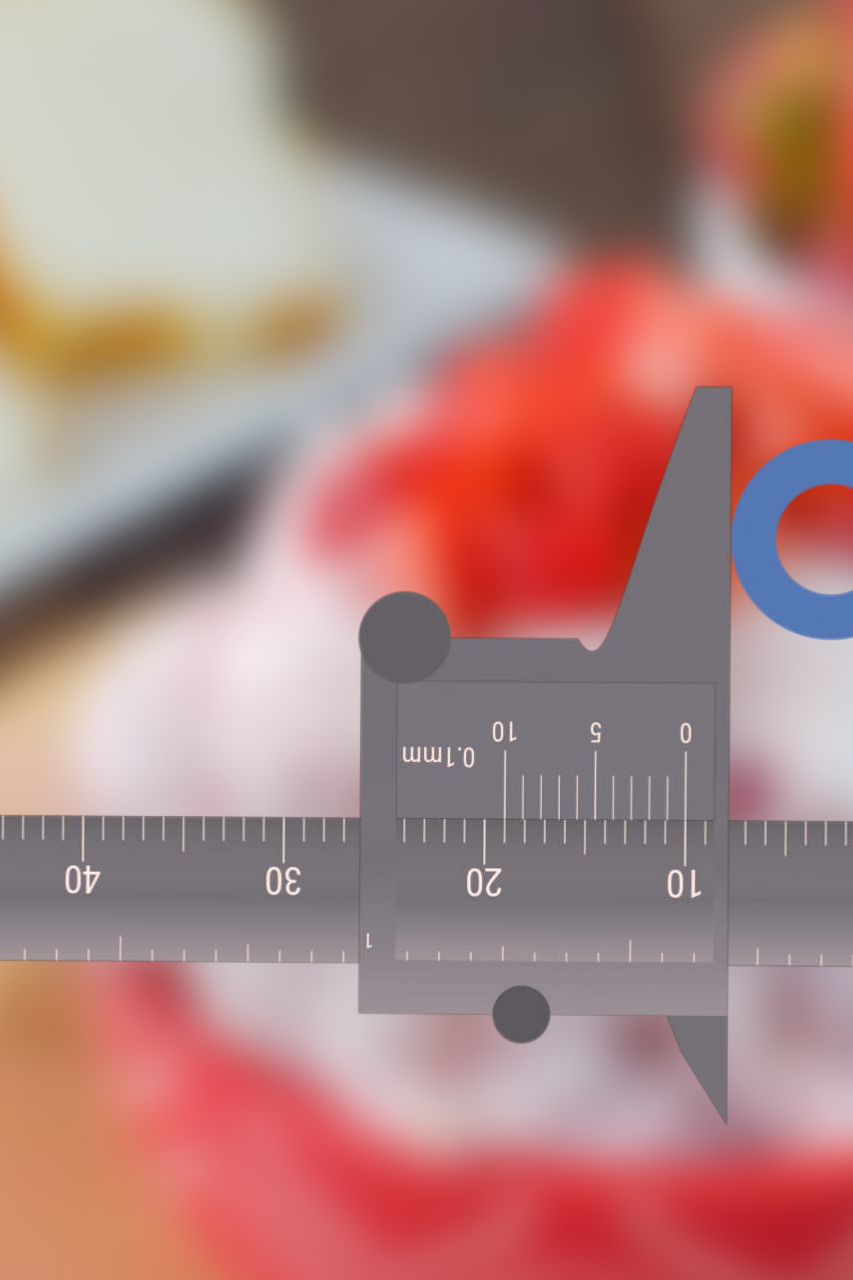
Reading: 10.0 mm
